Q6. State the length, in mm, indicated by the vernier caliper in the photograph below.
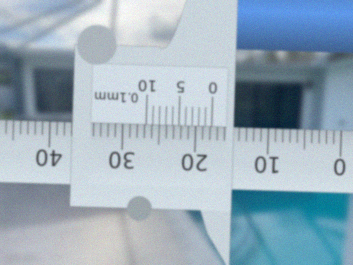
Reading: 17.8 mm
